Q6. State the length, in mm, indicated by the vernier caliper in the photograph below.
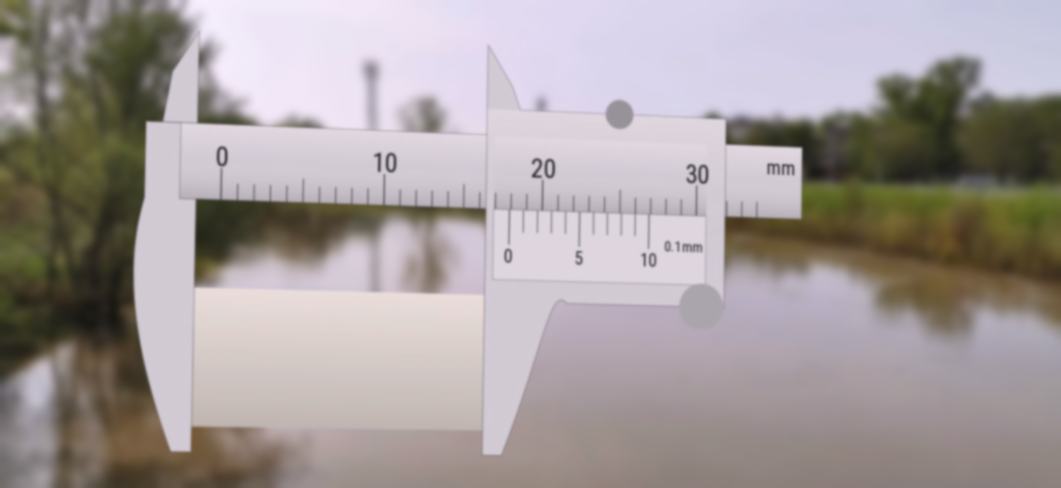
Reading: 17.9 mm
